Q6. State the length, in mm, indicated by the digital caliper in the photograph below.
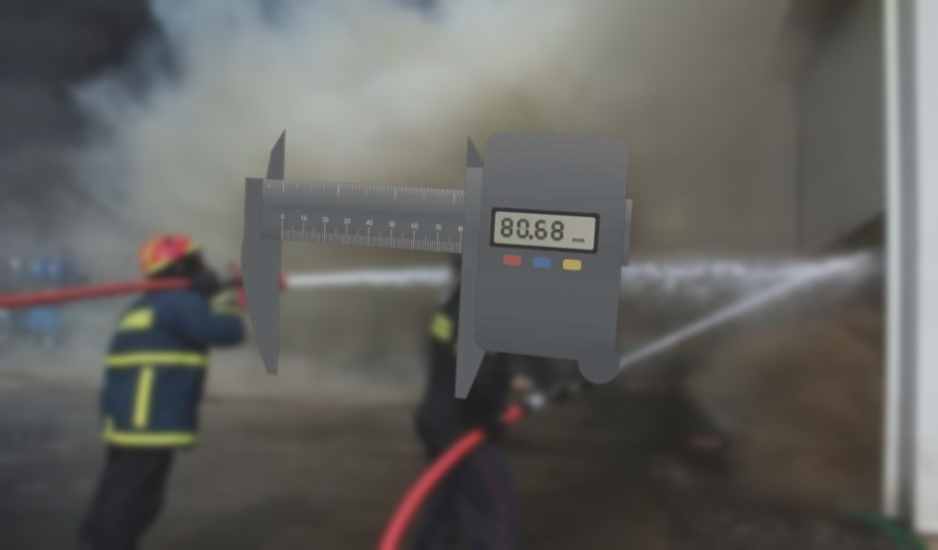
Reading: 80.68 mm
